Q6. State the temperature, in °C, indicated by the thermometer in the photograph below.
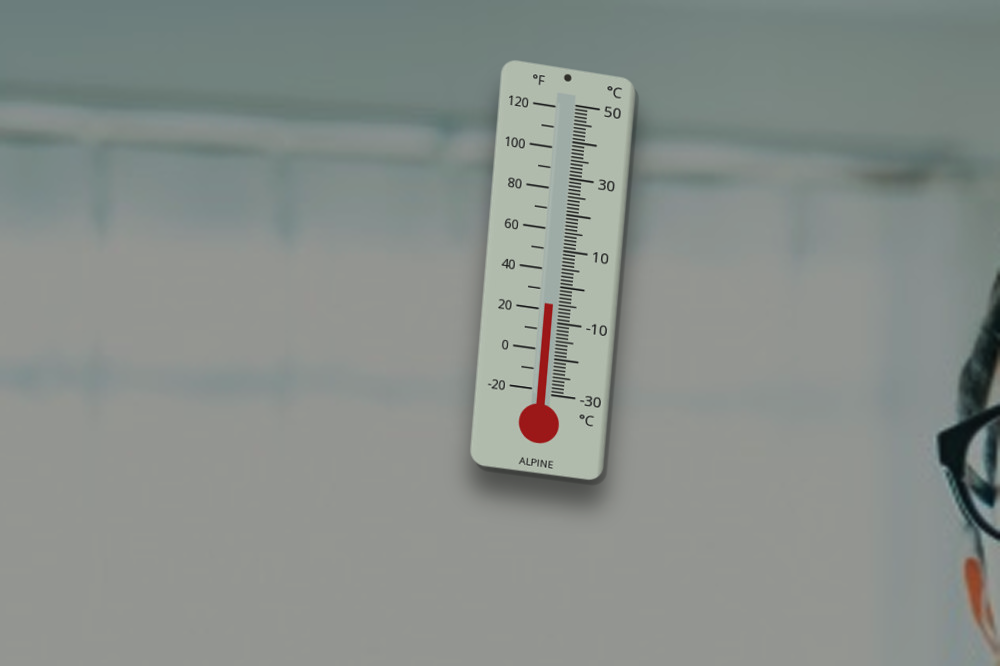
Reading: -5 °C
